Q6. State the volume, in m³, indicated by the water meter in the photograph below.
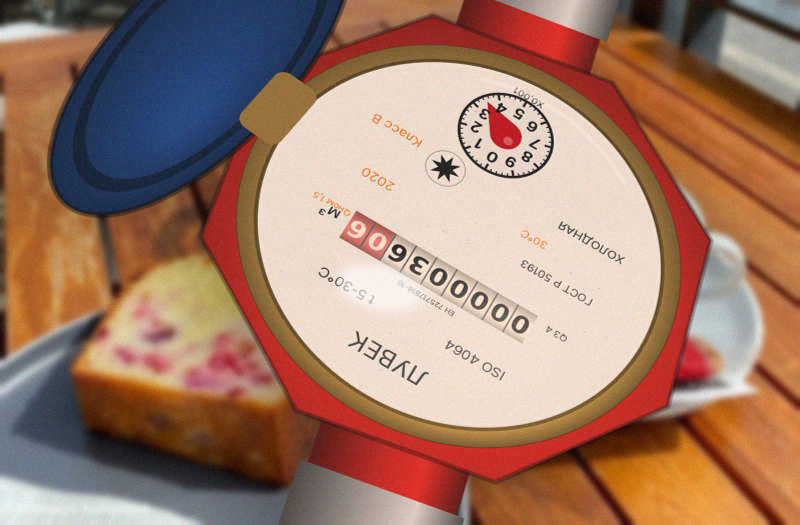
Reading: 36.063 m³
